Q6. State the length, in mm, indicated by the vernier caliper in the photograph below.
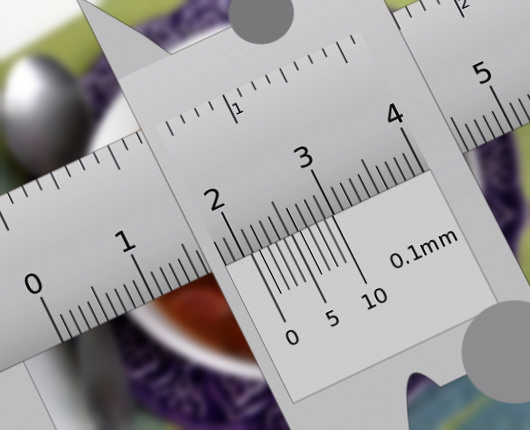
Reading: 20.8 mm
